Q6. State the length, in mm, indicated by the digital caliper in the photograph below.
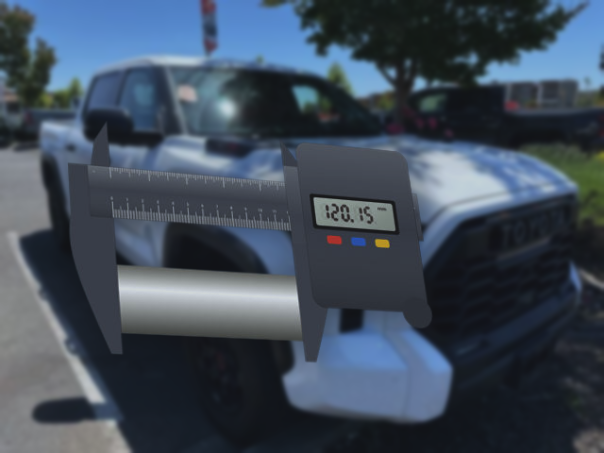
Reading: 120.15 mm
